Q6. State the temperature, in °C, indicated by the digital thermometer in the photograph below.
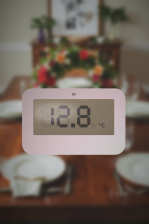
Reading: 12.8 °C
